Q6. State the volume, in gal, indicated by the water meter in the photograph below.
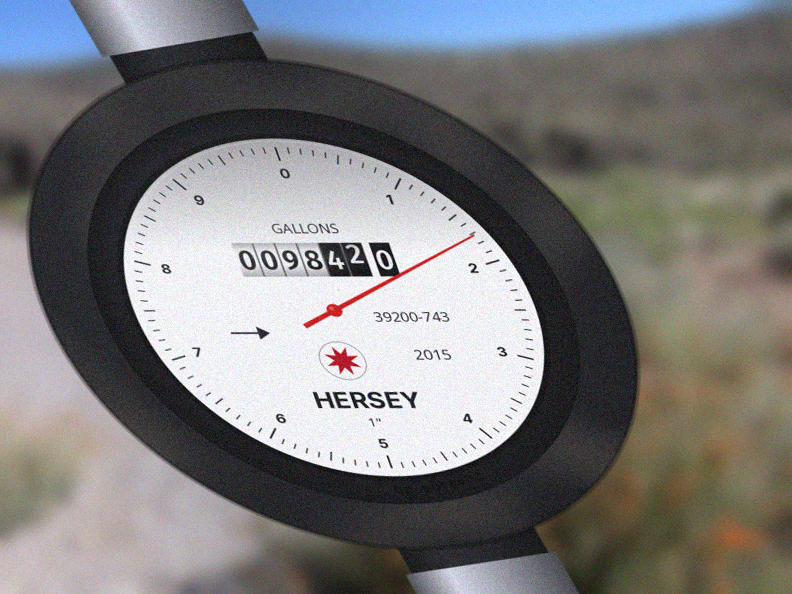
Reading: 98421.7 gal
